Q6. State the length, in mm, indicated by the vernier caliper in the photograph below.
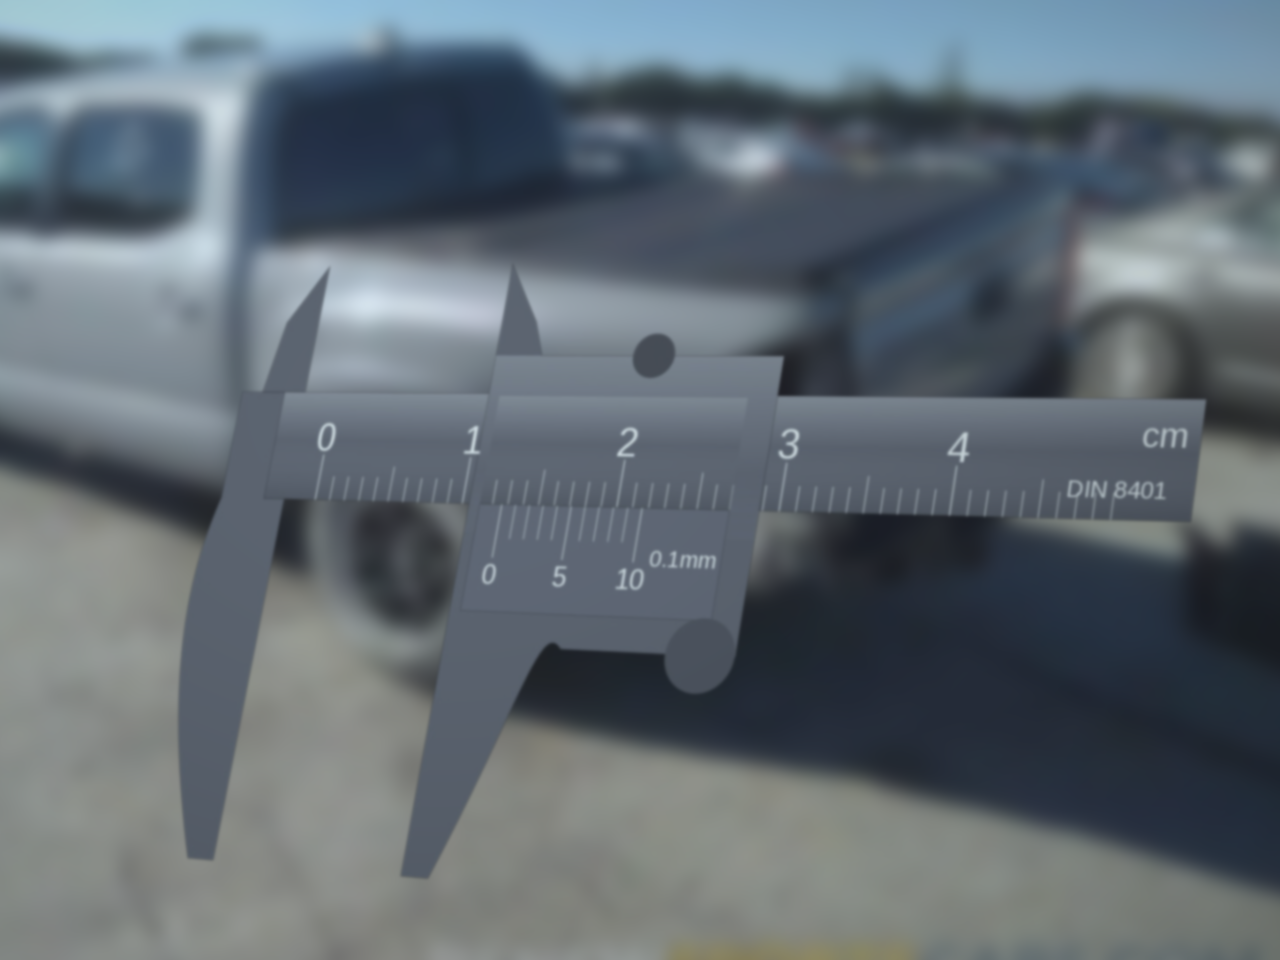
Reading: 12.6 mm
